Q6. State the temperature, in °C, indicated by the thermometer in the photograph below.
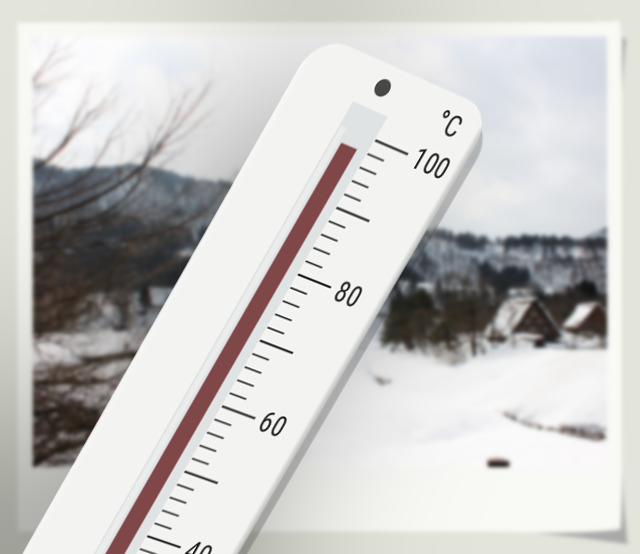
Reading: 98 °C
